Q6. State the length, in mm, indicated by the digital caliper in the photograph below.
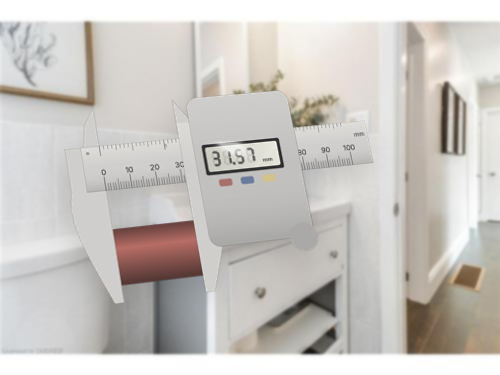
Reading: 31.57 mm
